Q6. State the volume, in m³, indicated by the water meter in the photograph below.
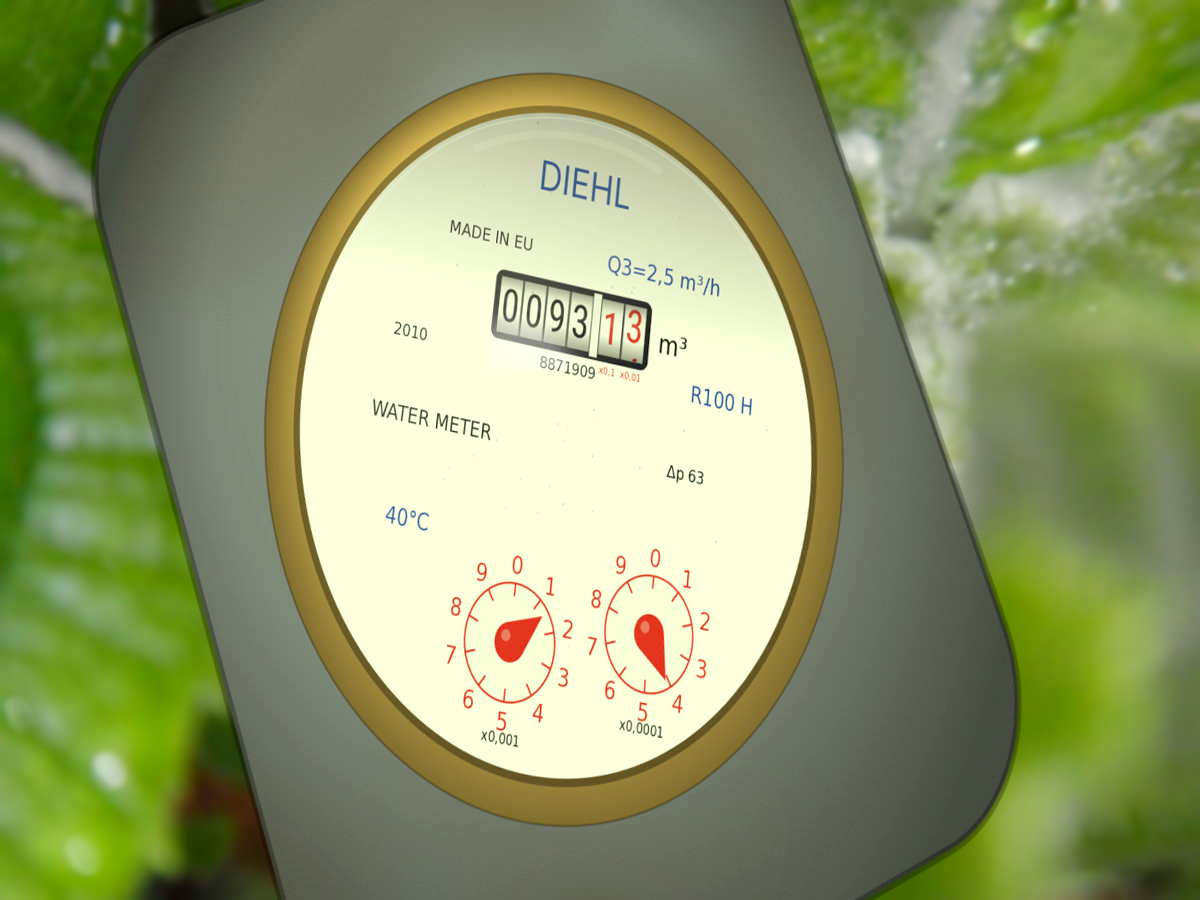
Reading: 93.1314 m³
